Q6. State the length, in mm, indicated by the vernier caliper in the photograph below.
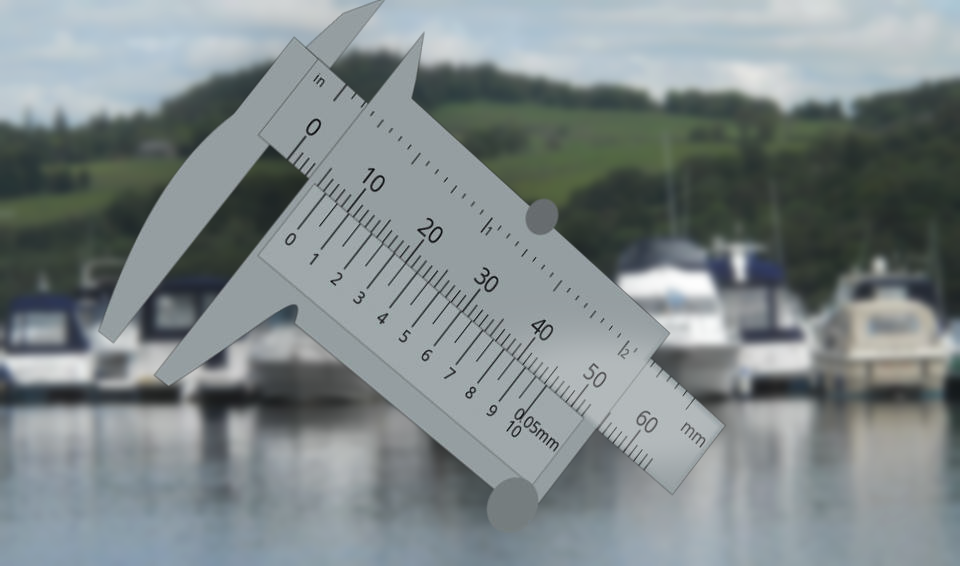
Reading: 6.4 mm
